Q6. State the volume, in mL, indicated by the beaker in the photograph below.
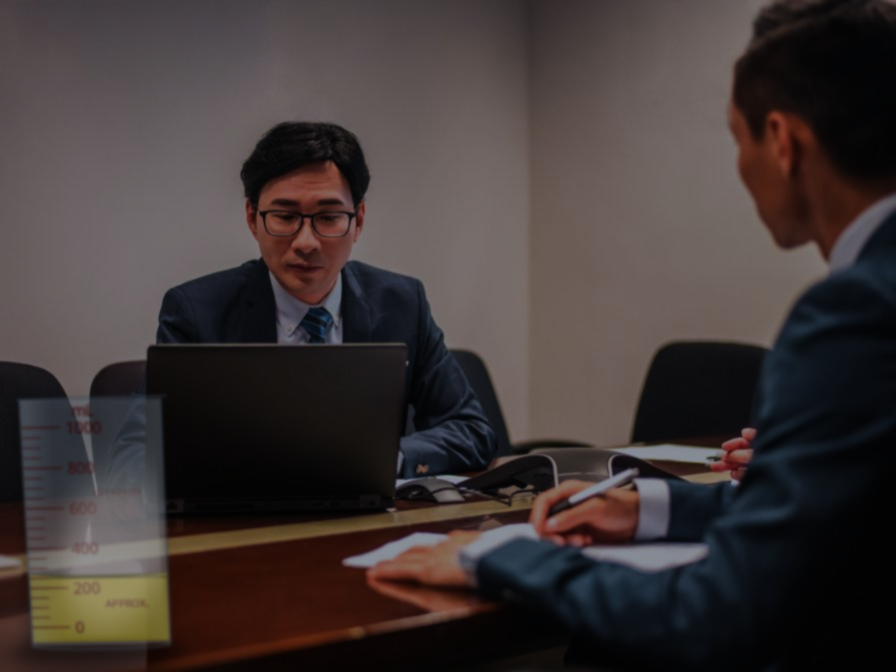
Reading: 250 mL
